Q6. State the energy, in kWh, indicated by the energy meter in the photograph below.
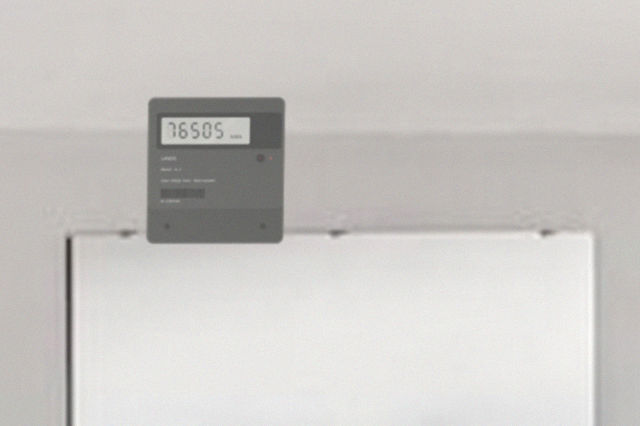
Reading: 76505 kWh
